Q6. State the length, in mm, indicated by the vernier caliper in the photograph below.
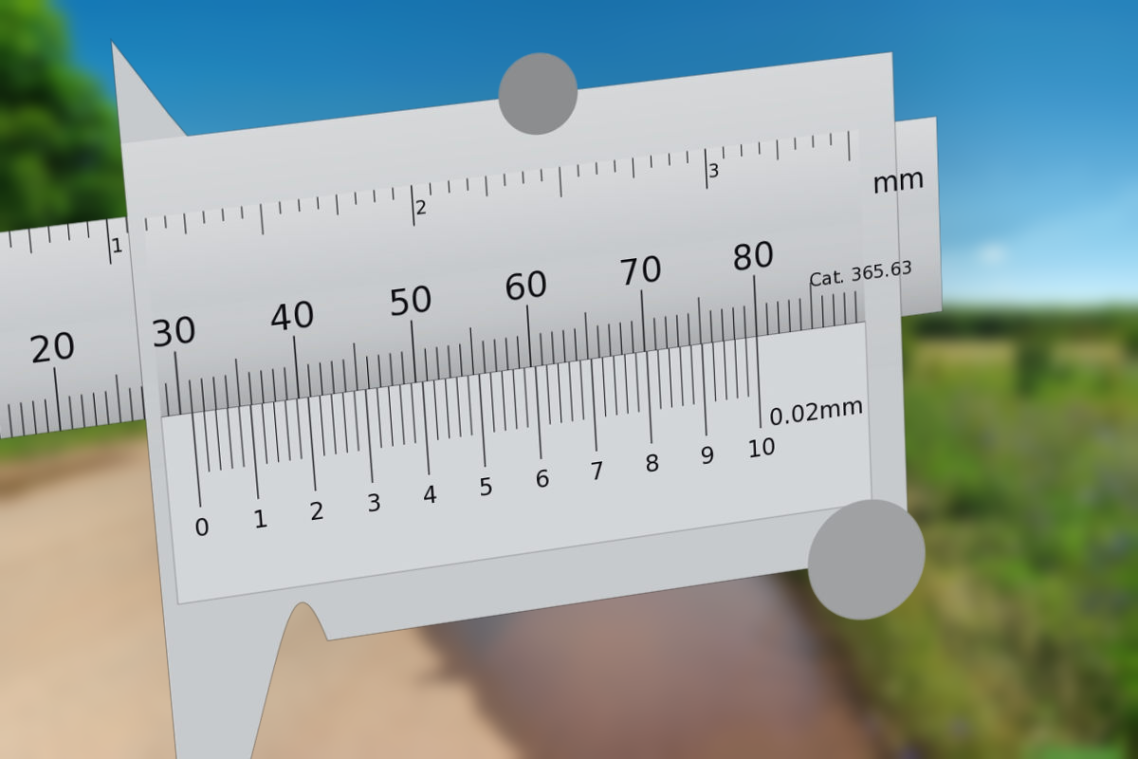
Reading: 31.0 mm
